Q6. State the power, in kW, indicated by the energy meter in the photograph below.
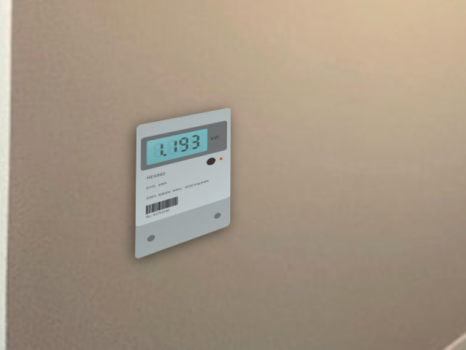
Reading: 1.193 kW
